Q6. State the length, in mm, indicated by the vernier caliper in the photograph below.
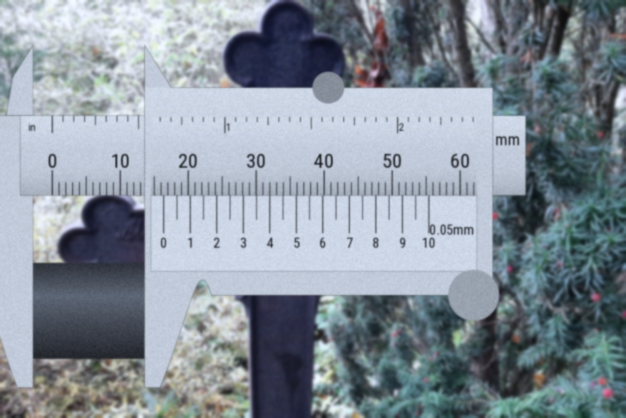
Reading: 16.4 mm
